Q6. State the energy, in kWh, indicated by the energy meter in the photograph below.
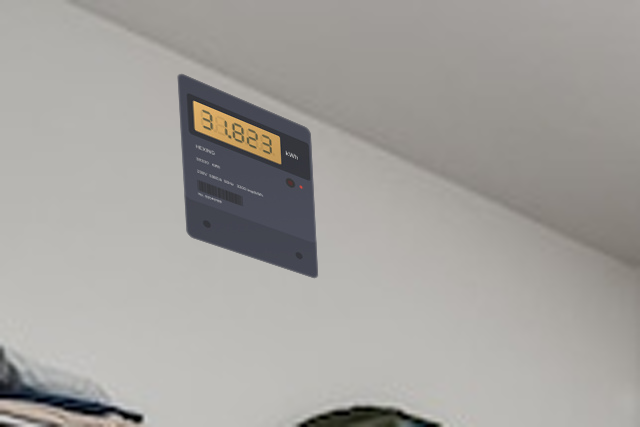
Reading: 31.823 kWh
